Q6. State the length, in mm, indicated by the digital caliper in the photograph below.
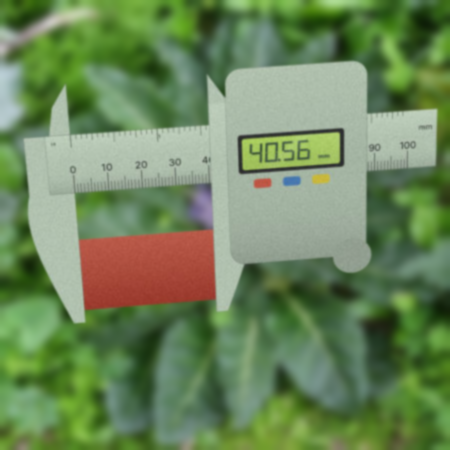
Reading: 40.56 mm
